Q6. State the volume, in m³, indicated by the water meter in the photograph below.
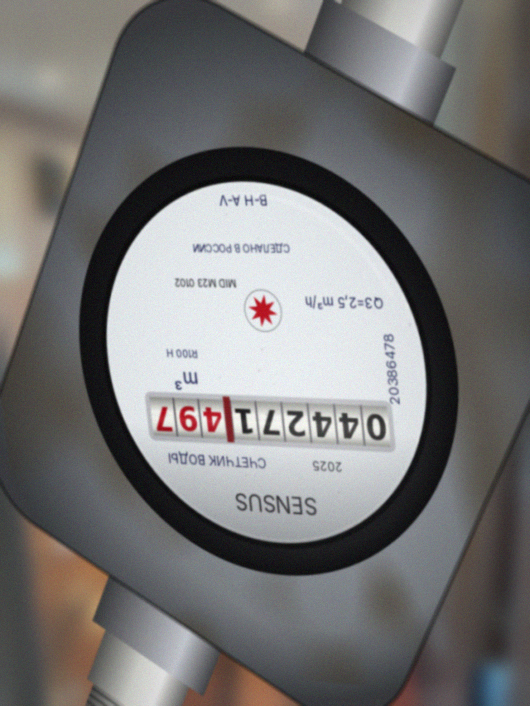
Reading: 44271.497 m³
